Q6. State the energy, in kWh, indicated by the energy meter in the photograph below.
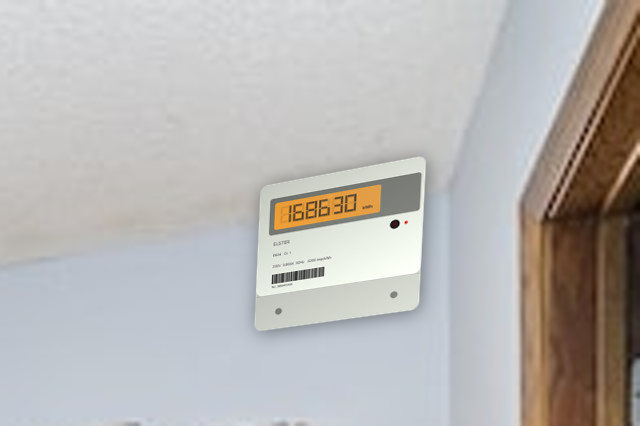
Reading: 168630 kWh
